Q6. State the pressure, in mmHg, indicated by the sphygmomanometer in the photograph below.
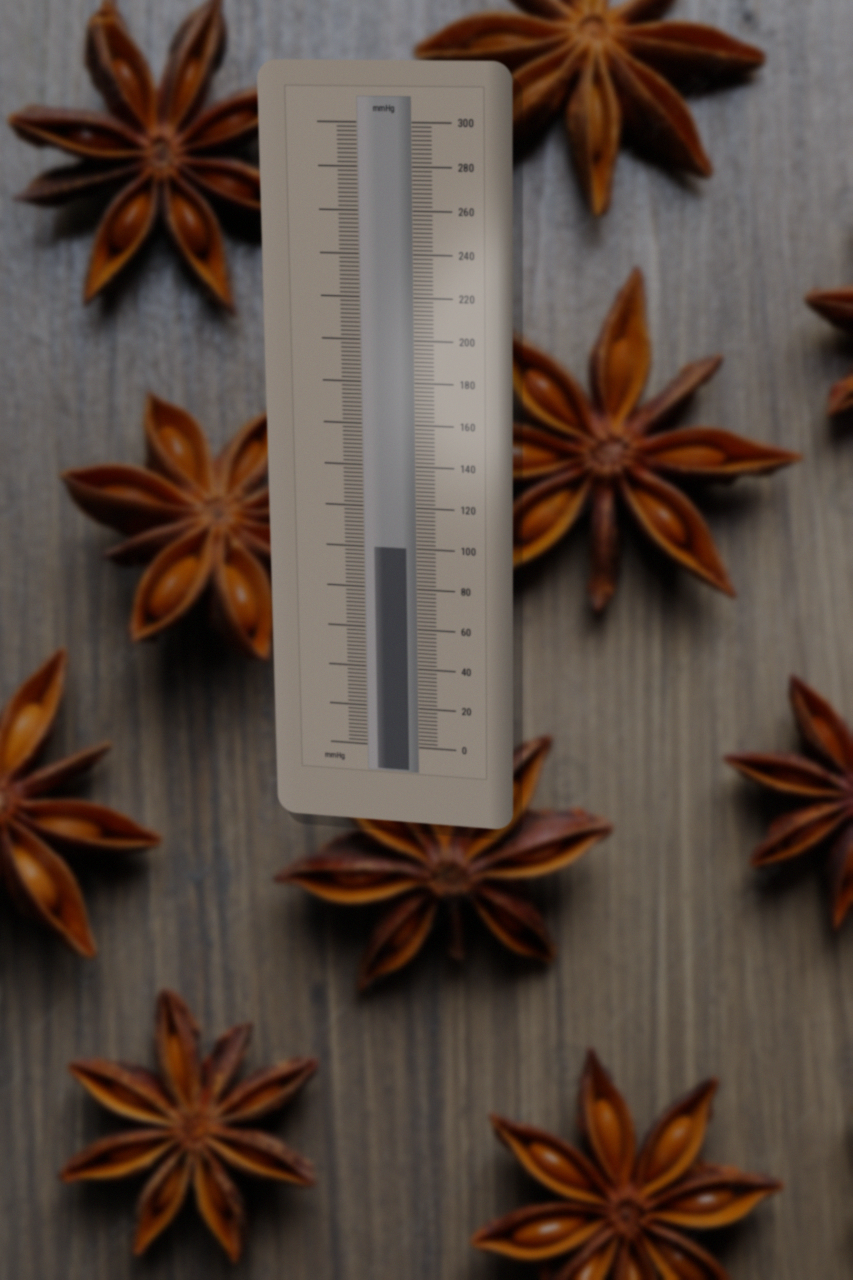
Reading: 100 mmHg
